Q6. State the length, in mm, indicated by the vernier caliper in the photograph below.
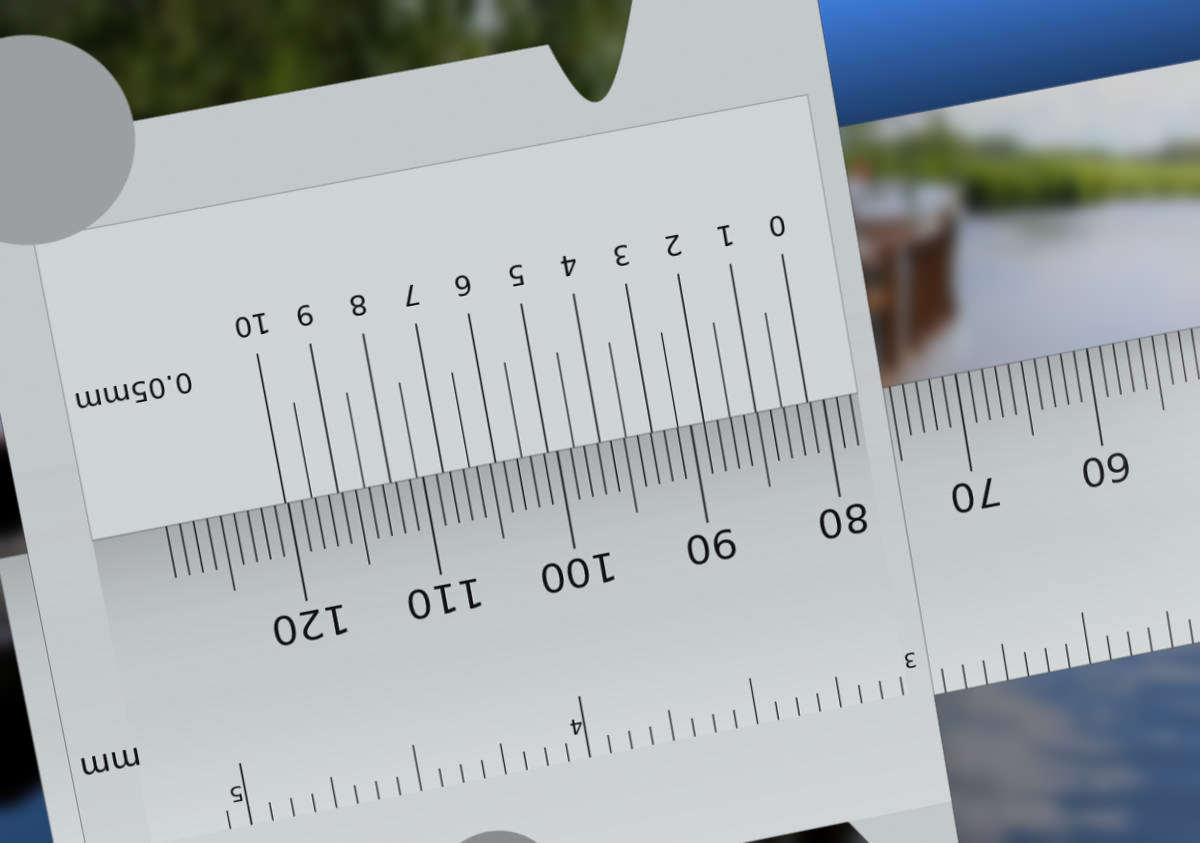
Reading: 81.2 mm
